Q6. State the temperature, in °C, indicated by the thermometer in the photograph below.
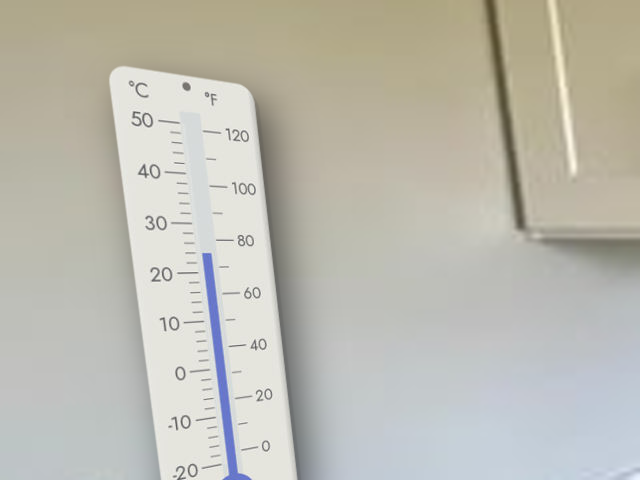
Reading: 24 °C
